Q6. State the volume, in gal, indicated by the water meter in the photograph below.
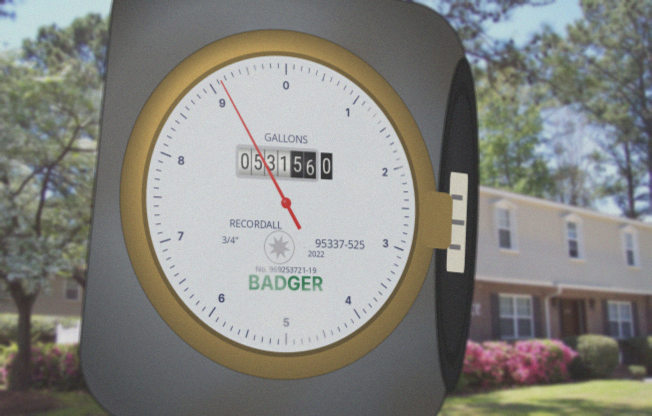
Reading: 531559.1 gal
